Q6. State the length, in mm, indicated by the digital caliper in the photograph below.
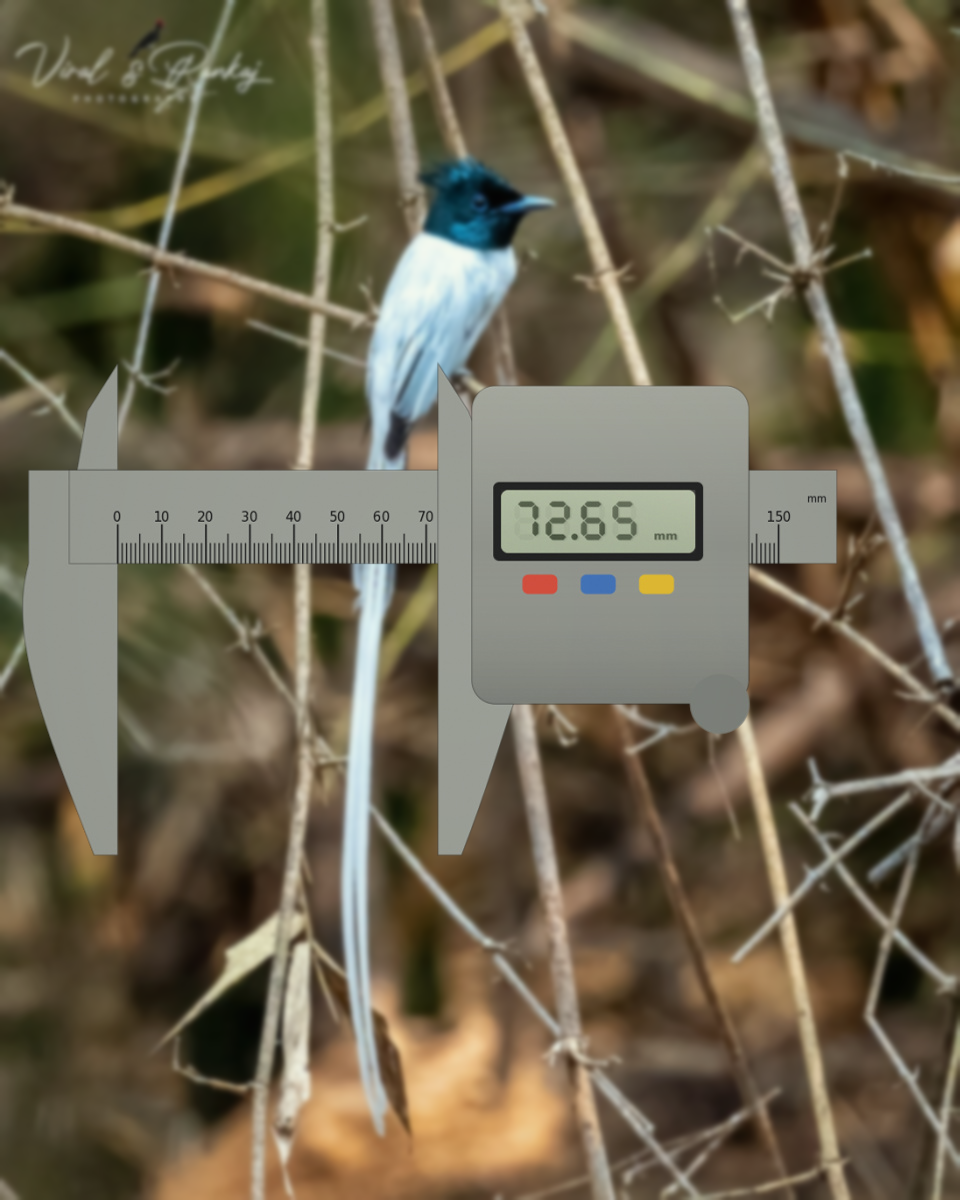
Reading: 72.65 mm
